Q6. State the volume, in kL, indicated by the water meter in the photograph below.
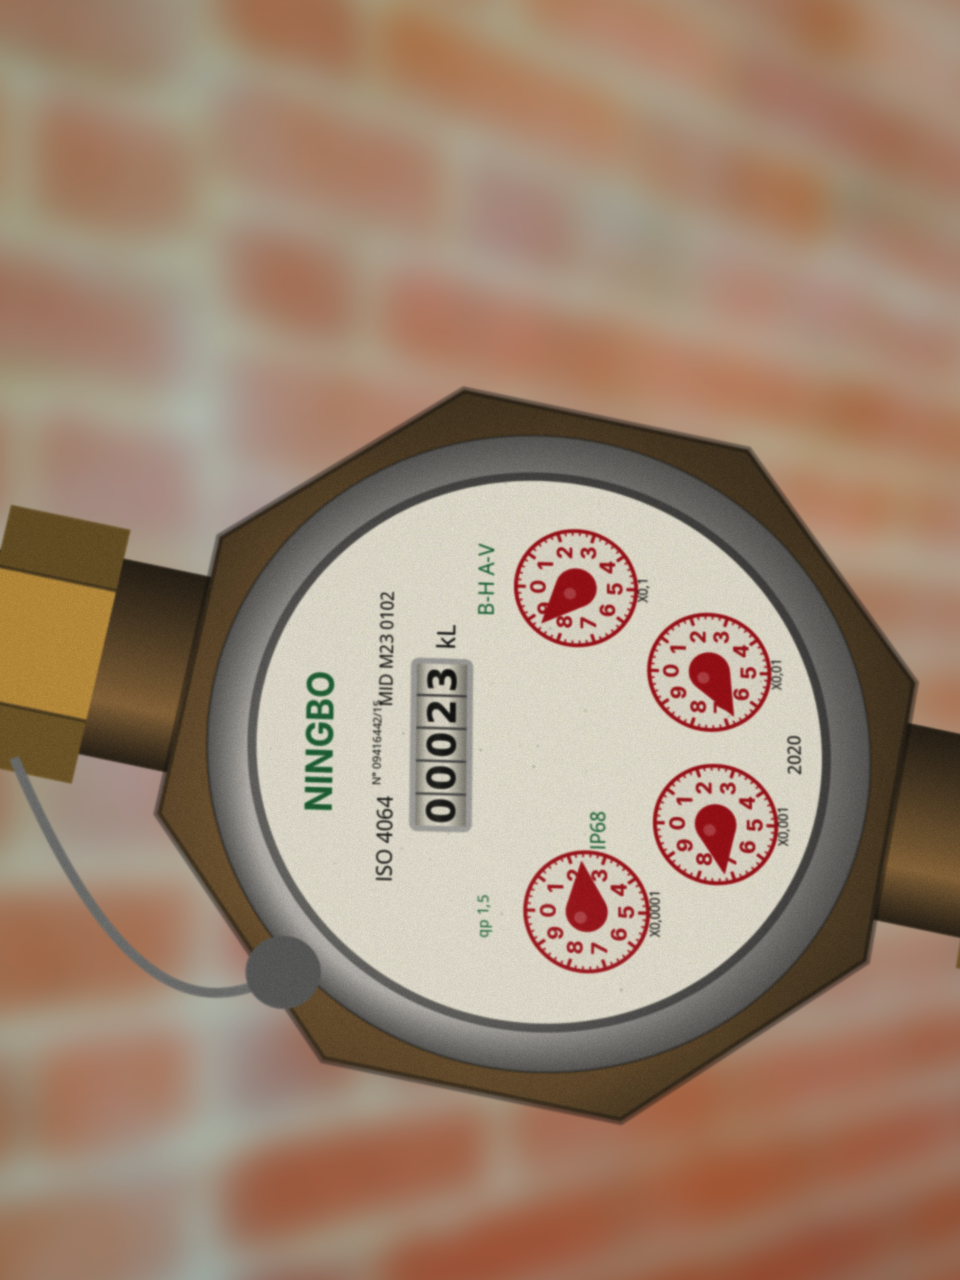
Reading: 23.8672 kL
